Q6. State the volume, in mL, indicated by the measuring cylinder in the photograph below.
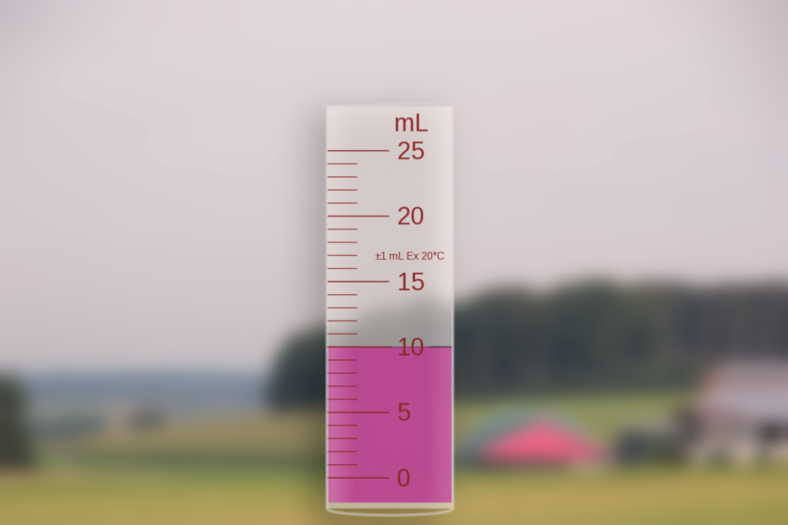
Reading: 10 mL
